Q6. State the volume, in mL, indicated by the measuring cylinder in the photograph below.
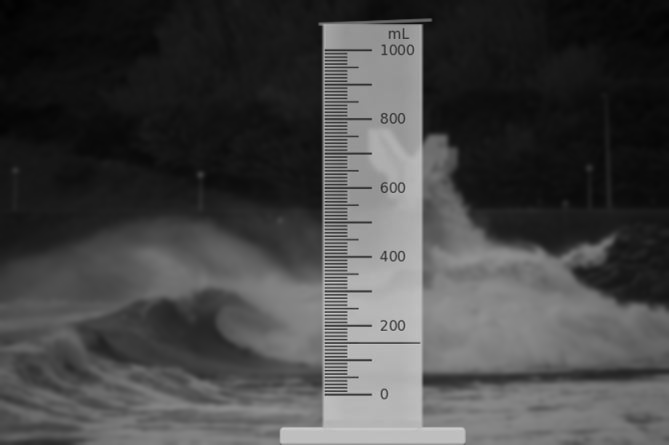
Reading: 150 mL
